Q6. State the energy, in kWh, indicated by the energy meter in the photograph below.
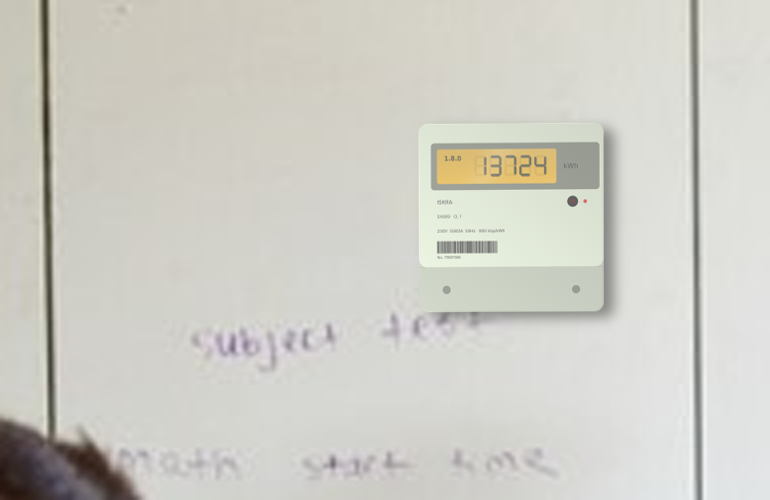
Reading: 13724 kWh
